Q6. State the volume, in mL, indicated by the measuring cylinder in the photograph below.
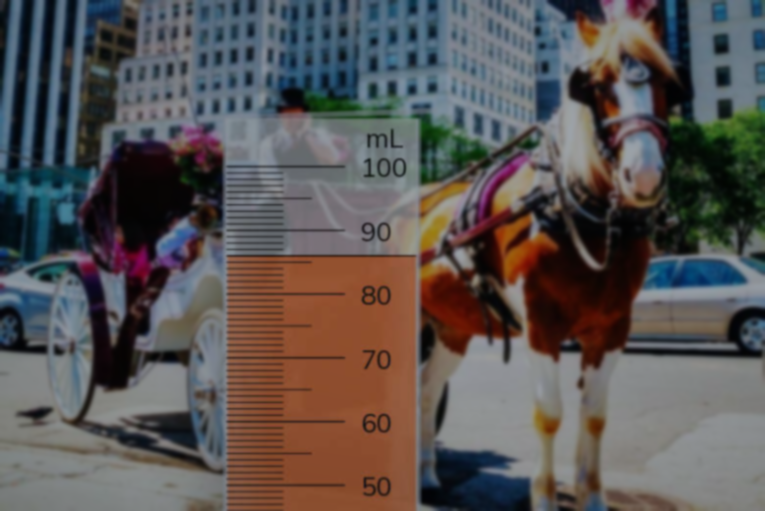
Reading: 86 mL
